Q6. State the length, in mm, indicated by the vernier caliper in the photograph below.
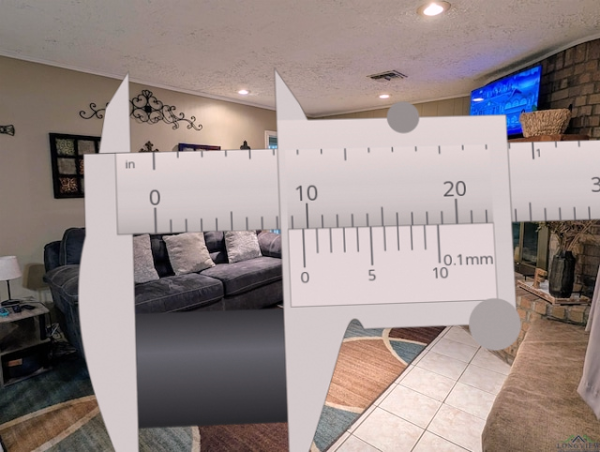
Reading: 9.7 mm
